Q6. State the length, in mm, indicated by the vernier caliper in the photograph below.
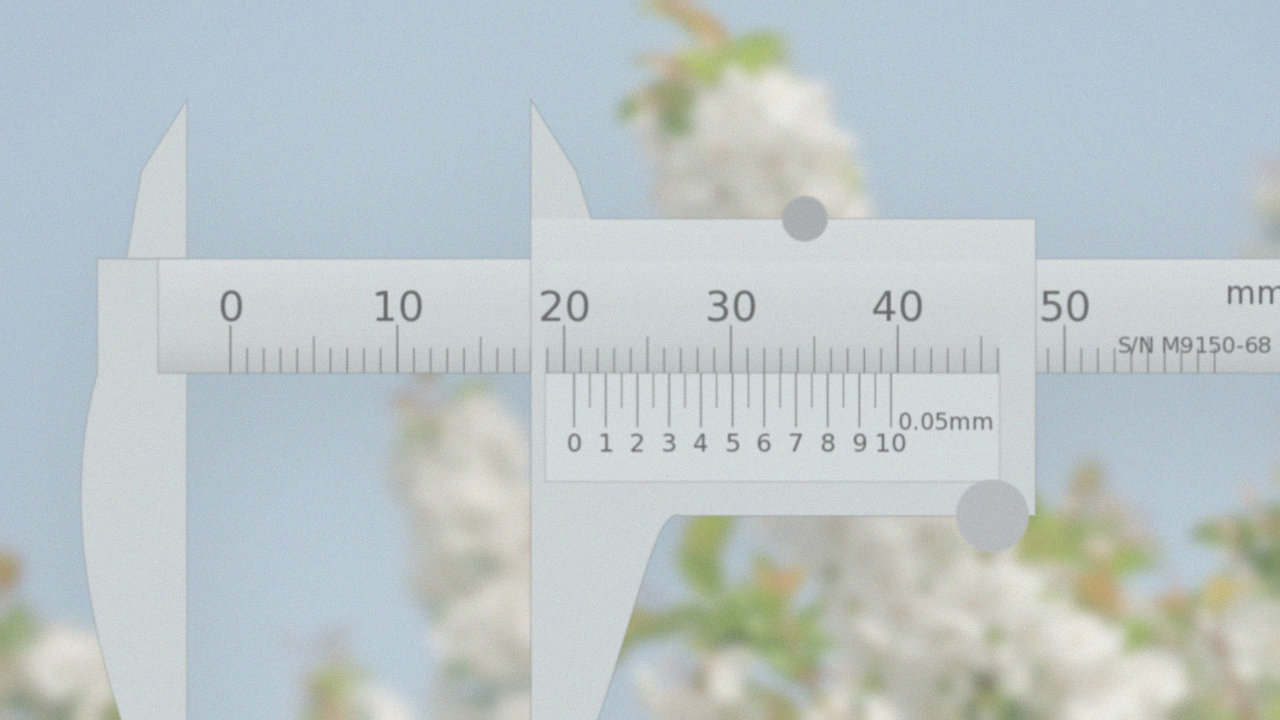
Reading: 20.6 mm
